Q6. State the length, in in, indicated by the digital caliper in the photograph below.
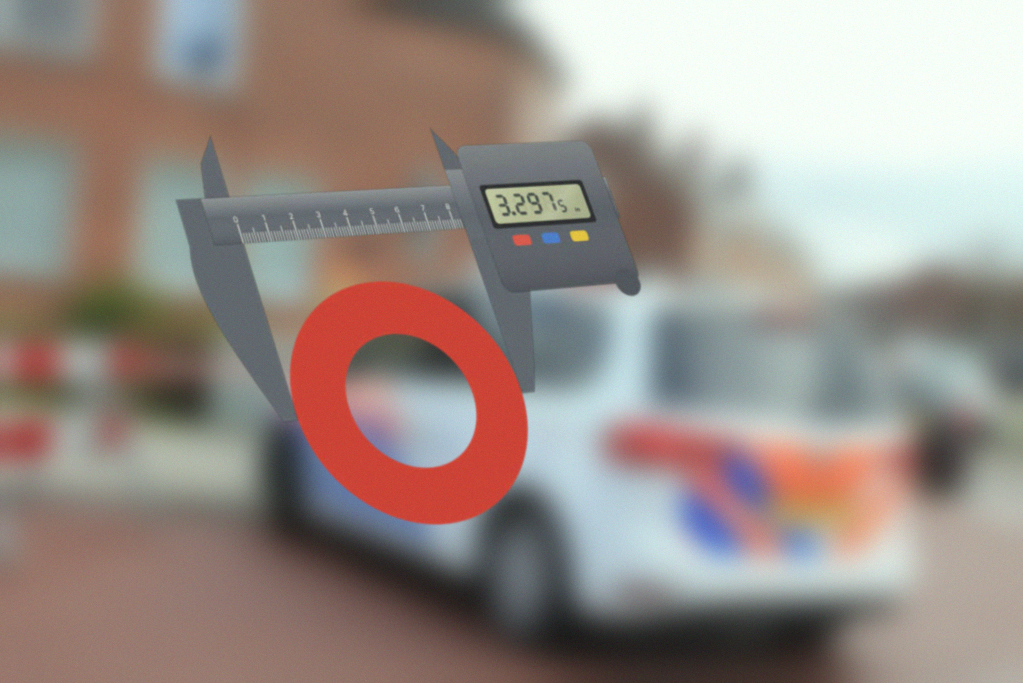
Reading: 3.2975 in
